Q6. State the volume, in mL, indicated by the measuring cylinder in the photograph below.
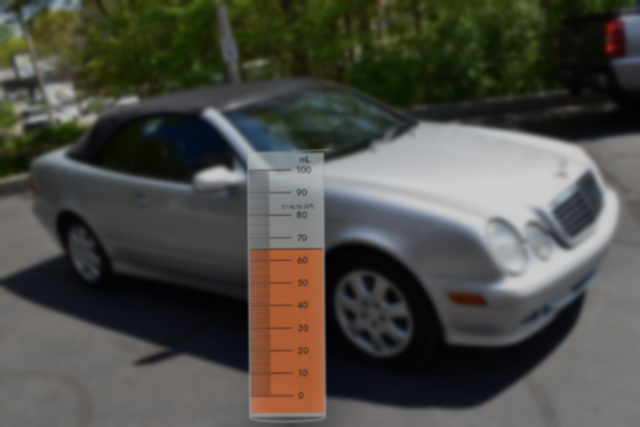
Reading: 65 mL
